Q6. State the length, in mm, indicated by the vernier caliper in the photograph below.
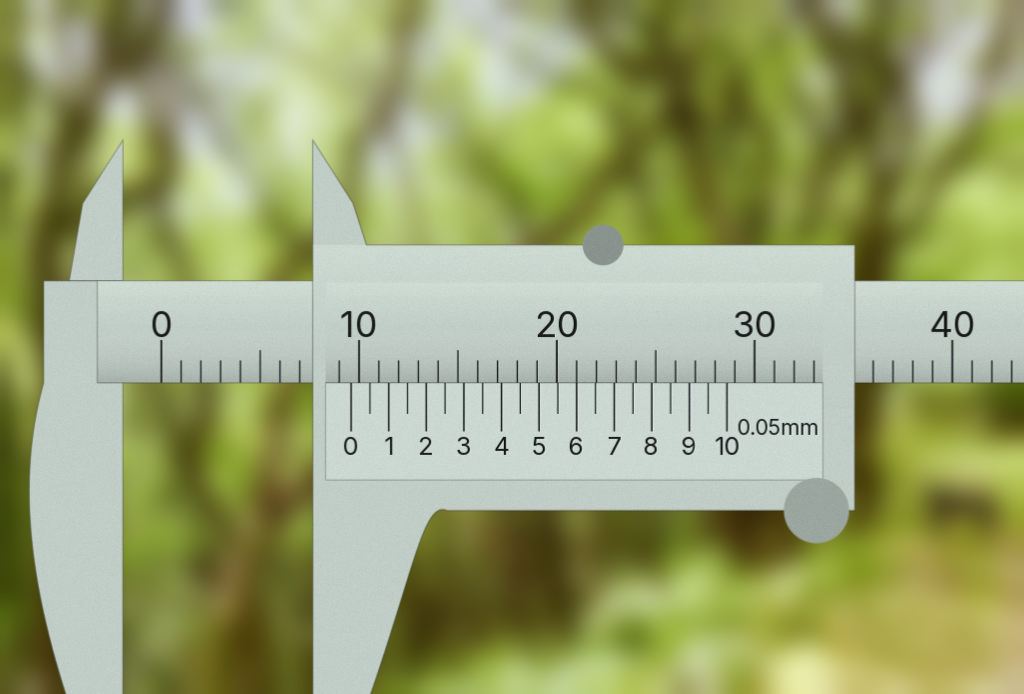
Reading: 9.6 mm
